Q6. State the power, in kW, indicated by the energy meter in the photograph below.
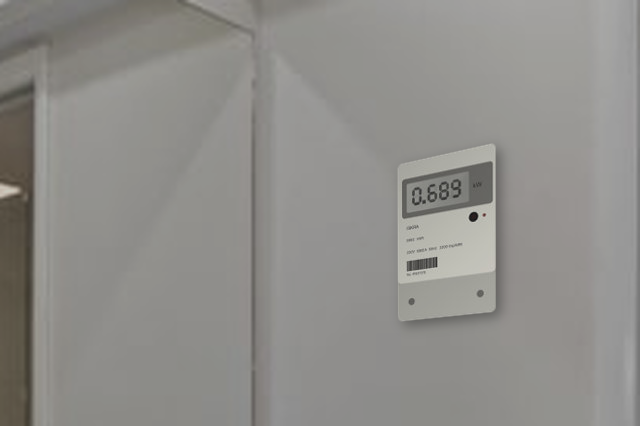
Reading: 0.689 kW
